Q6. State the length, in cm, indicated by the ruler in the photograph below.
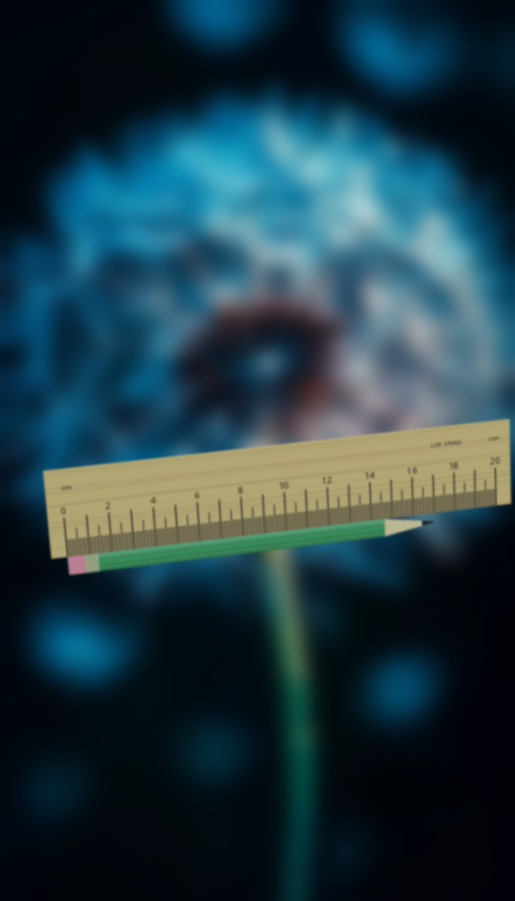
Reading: 17 cm
